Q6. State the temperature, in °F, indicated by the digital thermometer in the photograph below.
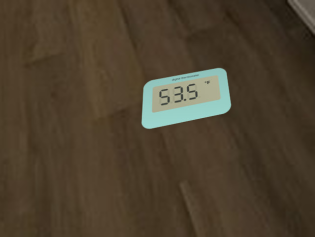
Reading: 53.5 °F
